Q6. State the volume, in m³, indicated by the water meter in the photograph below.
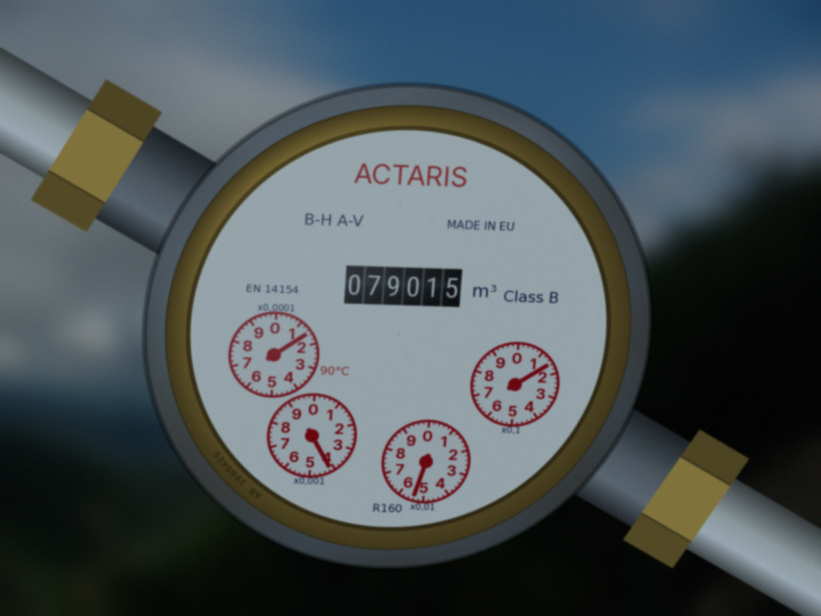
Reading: 79015.1541 m³
